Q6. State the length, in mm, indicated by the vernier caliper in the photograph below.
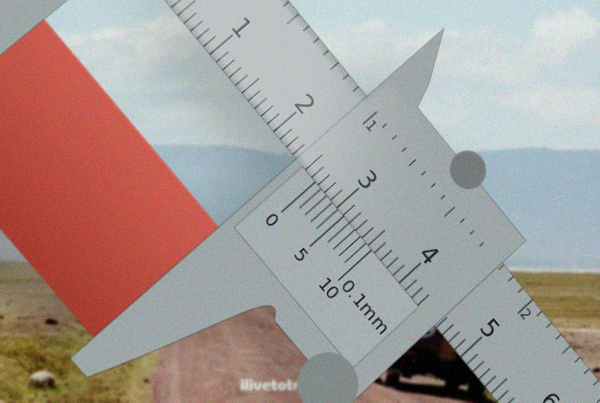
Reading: 26.6 mm
